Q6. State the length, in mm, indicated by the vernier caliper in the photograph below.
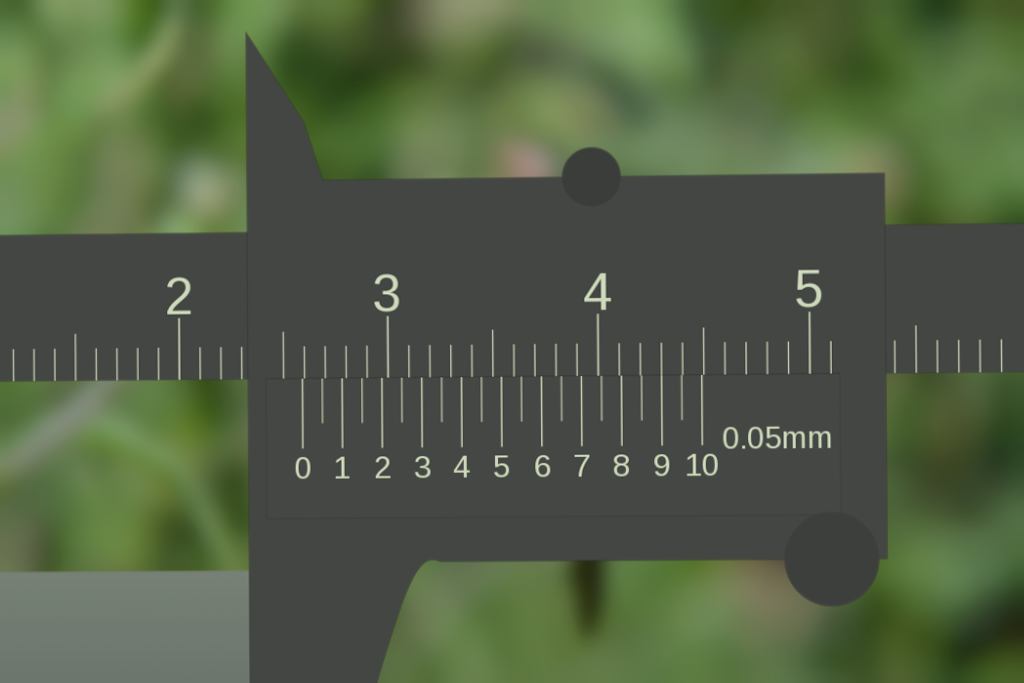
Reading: 25.9 mm
